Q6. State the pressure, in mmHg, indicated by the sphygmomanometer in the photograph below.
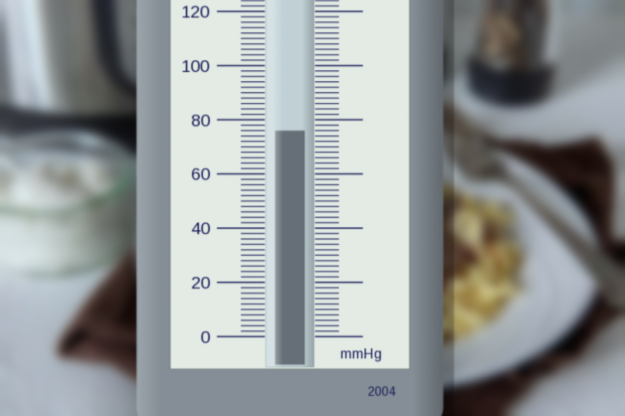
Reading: 76 mmHg
